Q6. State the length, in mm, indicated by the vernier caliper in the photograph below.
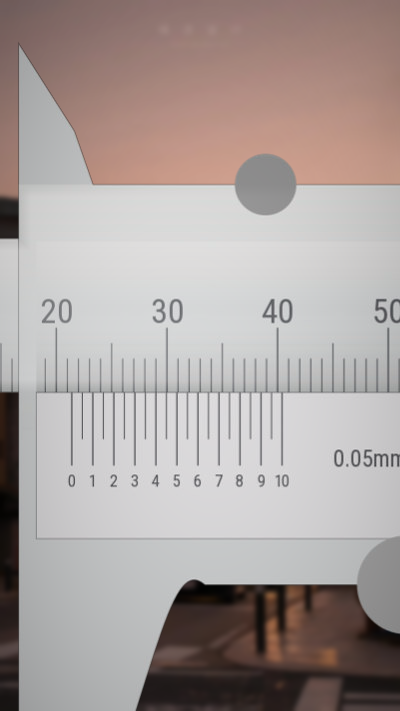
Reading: 21.4 mm
